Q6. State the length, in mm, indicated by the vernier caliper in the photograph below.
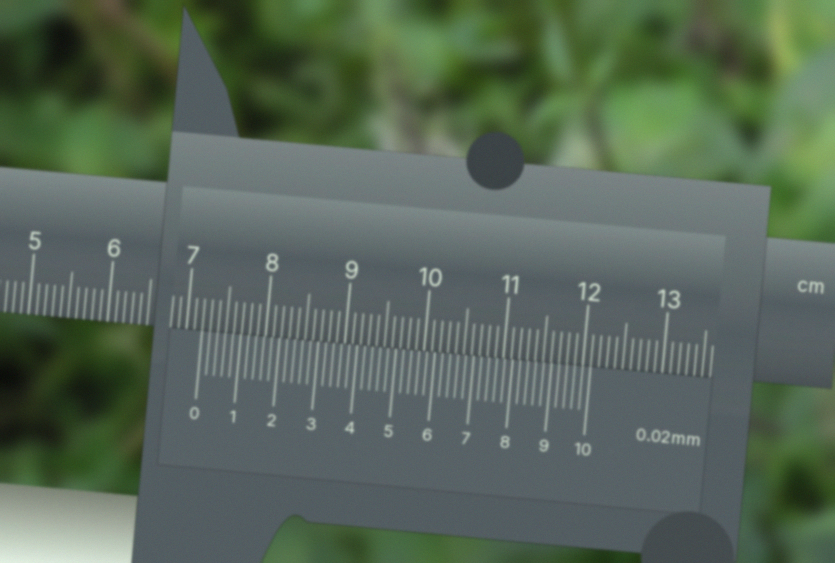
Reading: 72.0 mm
